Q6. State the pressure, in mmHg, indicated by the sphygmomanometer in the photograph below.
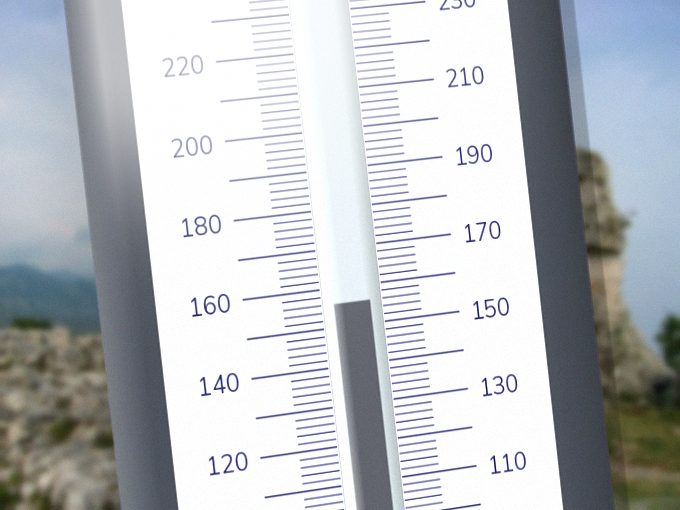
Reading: 156 mmHg
